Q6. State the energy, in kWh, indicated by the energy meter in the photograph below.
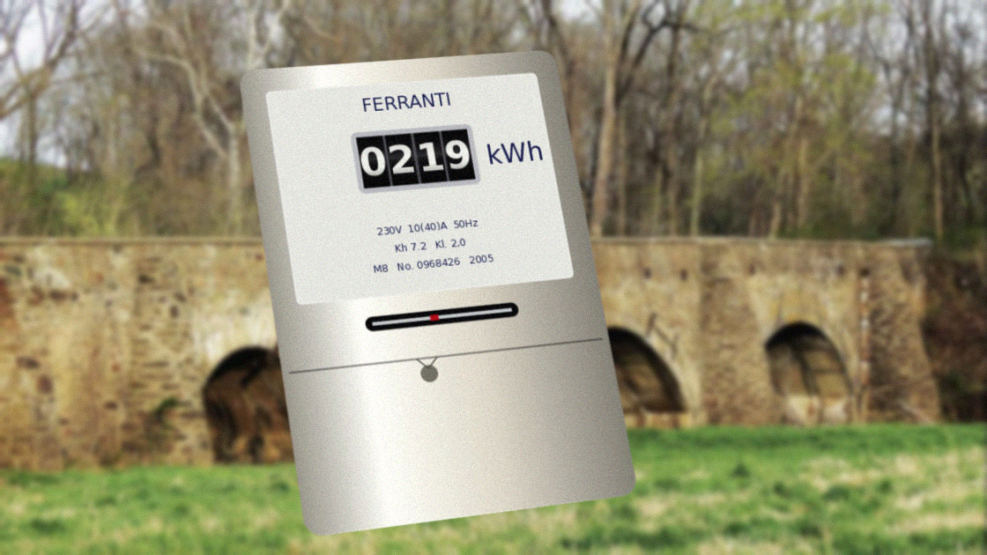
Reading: 219 kWh
